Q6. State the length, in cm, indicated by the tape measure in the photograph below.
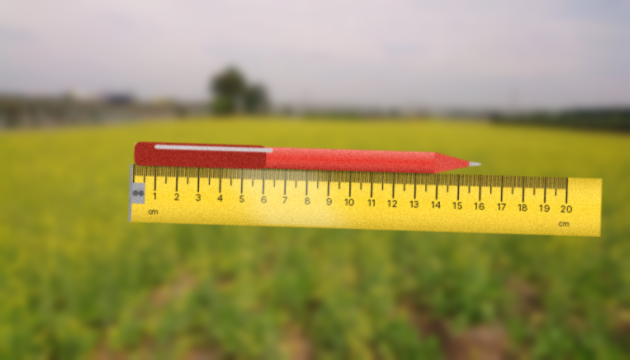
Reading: 16 cm
